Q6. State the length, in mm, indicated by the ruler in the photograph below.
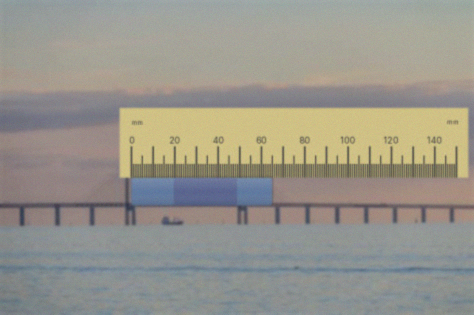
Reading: 65 mm
